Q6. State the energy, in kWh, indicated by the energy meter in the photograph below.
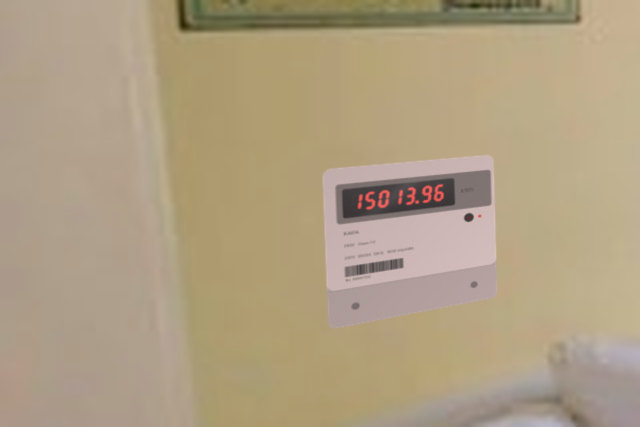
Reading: 15013.96 kWh
